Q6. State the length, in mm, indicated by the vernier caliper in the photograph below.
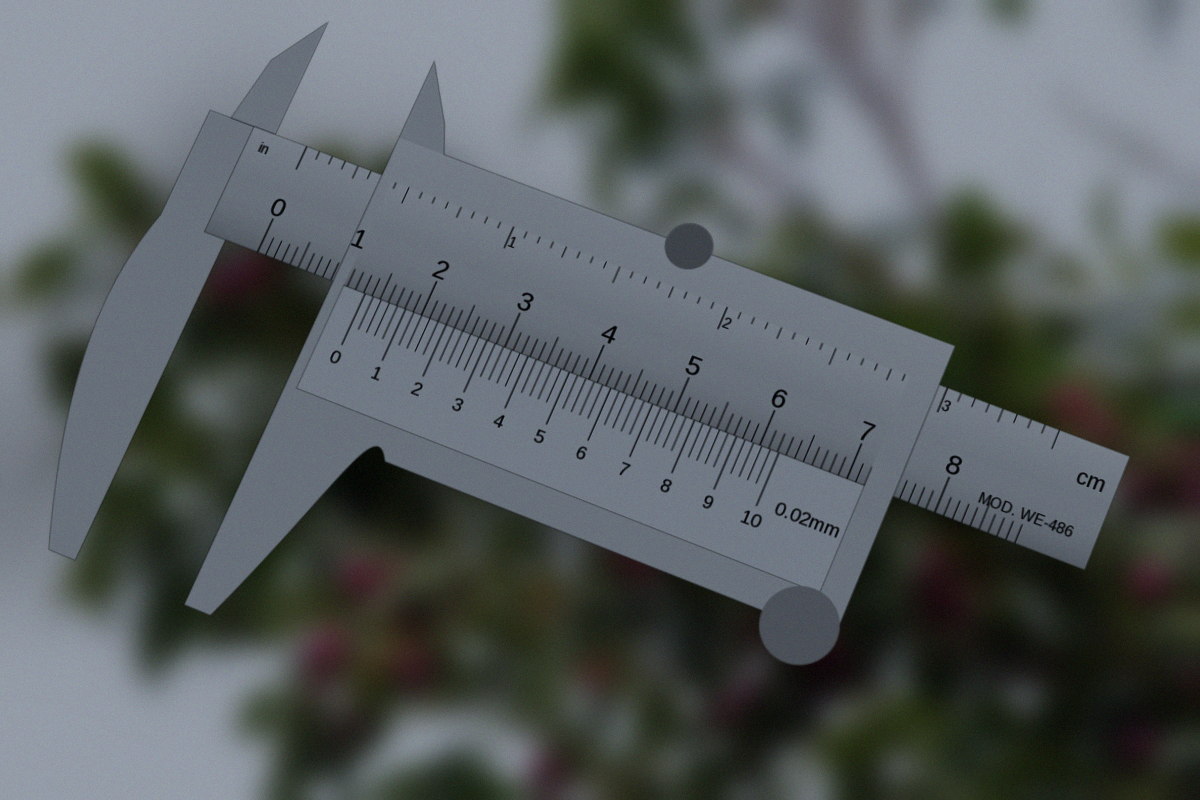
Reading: 13.2 mm
